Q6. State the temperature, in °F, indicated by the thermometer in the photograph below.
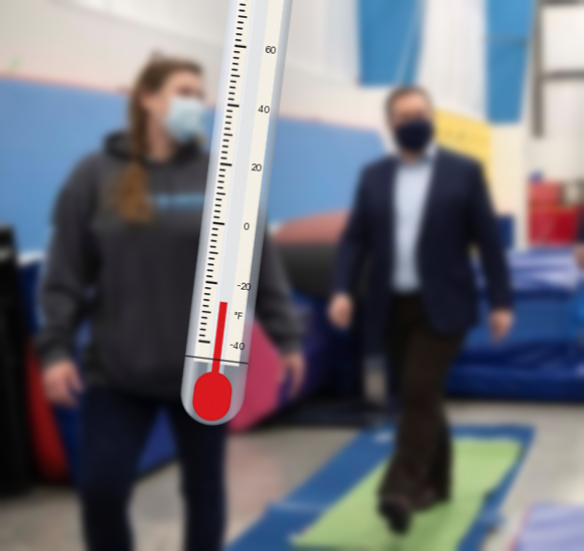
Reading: -26 °F
